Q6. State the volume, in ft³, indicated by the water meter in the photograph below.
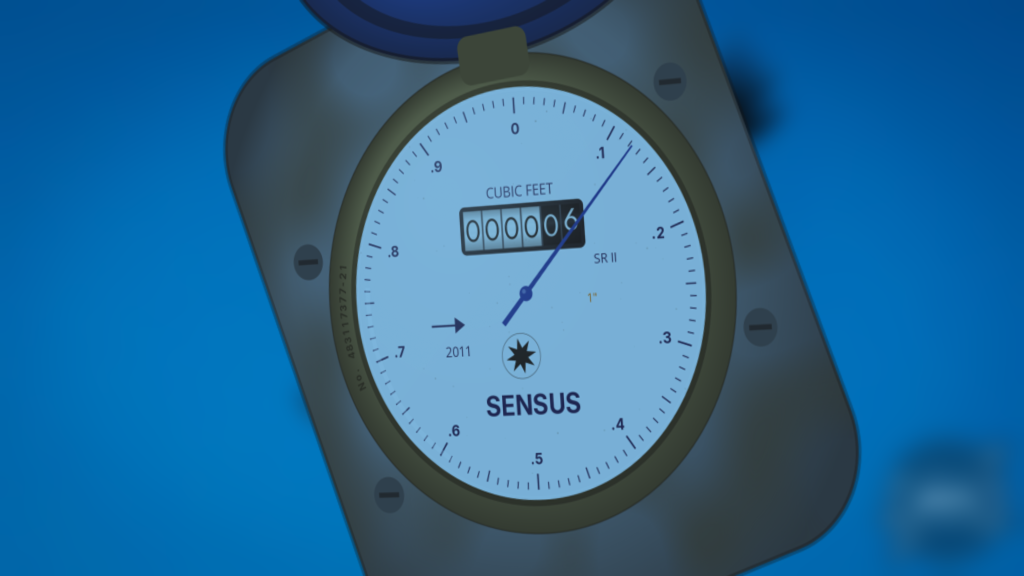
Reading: 6.12 ft³
